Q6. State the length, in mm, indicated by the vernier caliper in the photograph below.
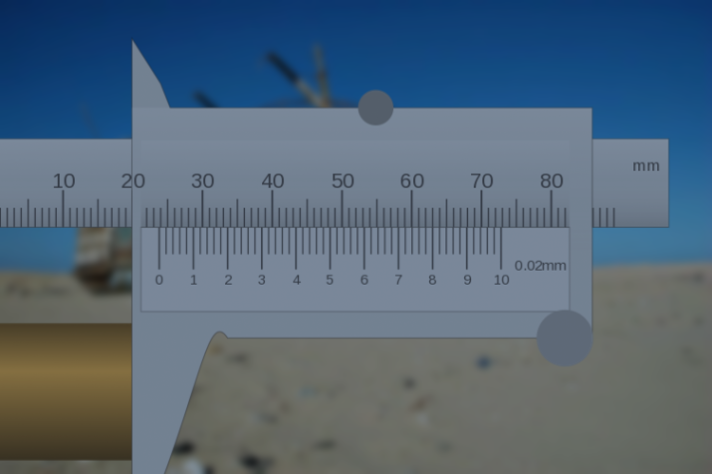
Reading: 23.8 mm
